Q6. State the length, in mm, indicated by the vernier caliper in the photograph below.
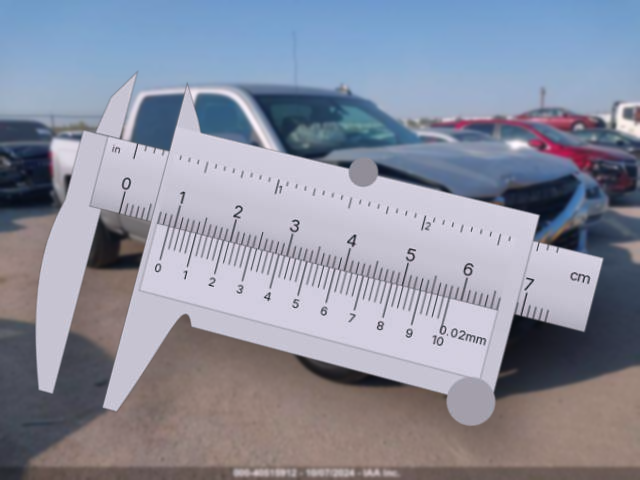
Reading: 9.0 mm
